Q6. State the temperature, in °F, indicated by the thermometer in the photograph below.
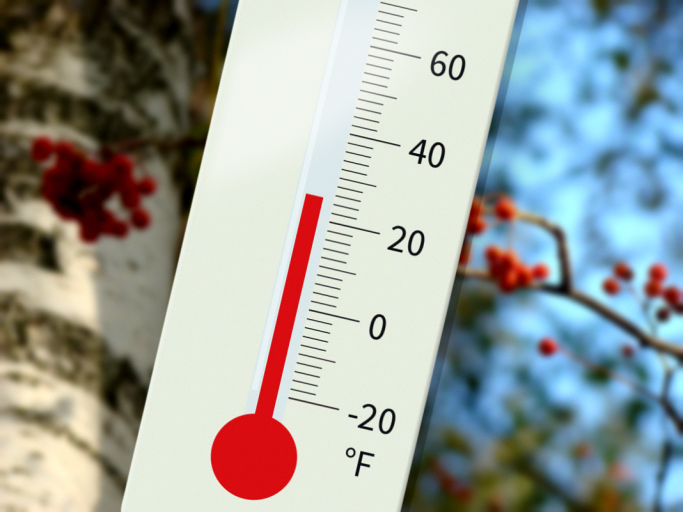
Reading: 25 °F
